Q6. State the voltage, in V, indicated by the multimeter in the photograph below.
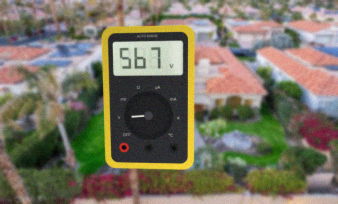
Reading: 567 V
